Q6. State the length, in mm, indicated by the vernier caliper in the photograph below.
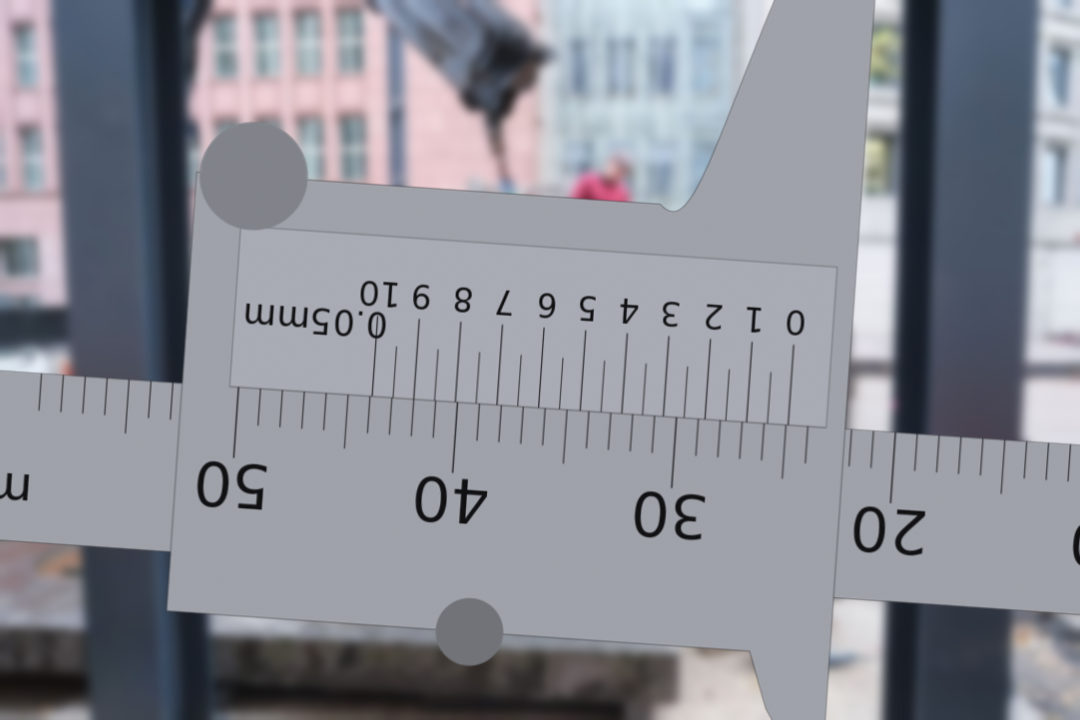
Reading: 24.9 mm
